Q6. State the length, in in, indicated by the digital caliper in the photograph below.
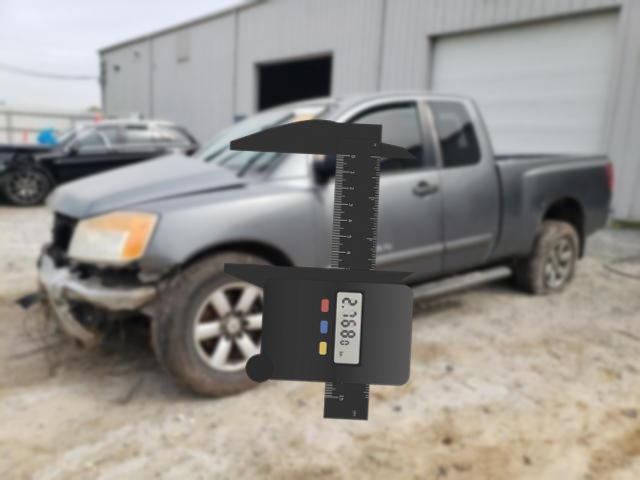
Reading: 2.7680 in
